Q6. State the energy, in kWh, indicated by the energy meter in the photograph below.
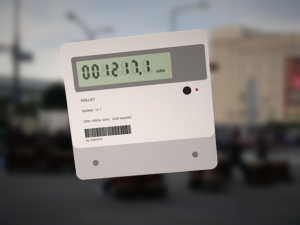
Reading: 1217.1 kWh
